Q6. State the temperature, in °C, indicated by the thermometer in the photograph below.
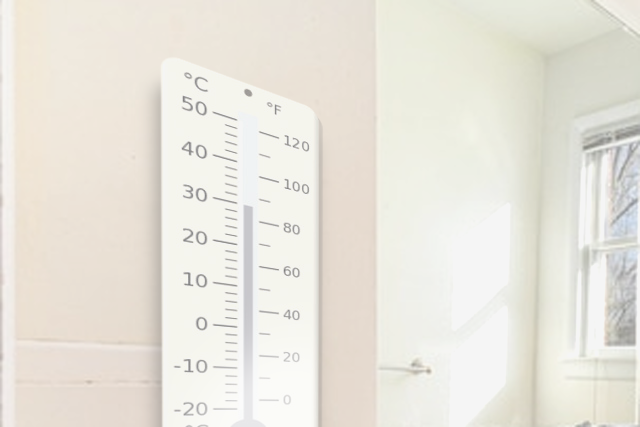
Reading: 30 °C
